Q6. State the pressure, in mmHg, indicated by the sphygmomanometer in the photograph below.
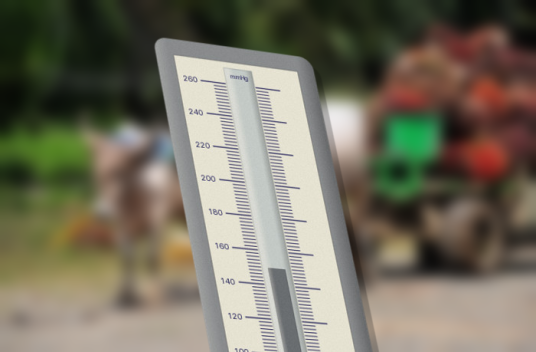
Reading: 150 mmHg
